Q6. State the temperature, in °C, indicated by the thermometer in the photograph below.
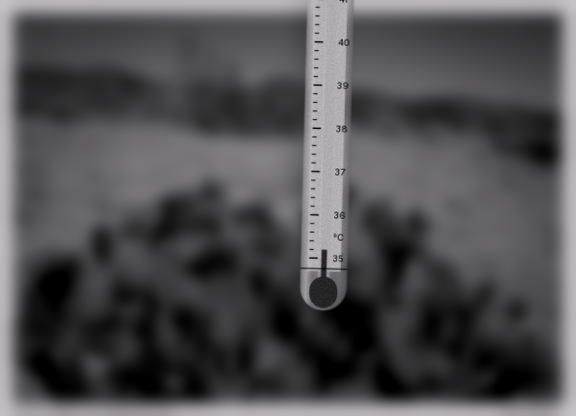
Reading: 35.2 °C
